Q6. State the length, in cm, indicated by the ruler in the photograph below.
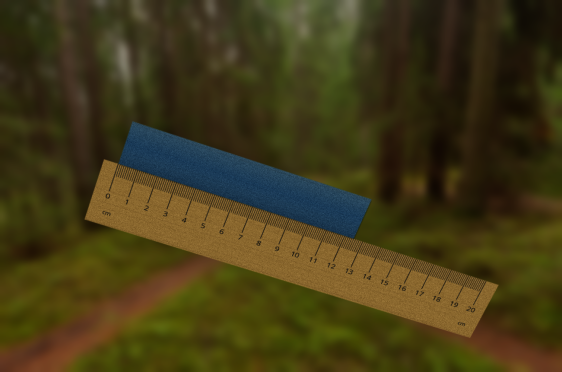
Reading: 12.5 cm
